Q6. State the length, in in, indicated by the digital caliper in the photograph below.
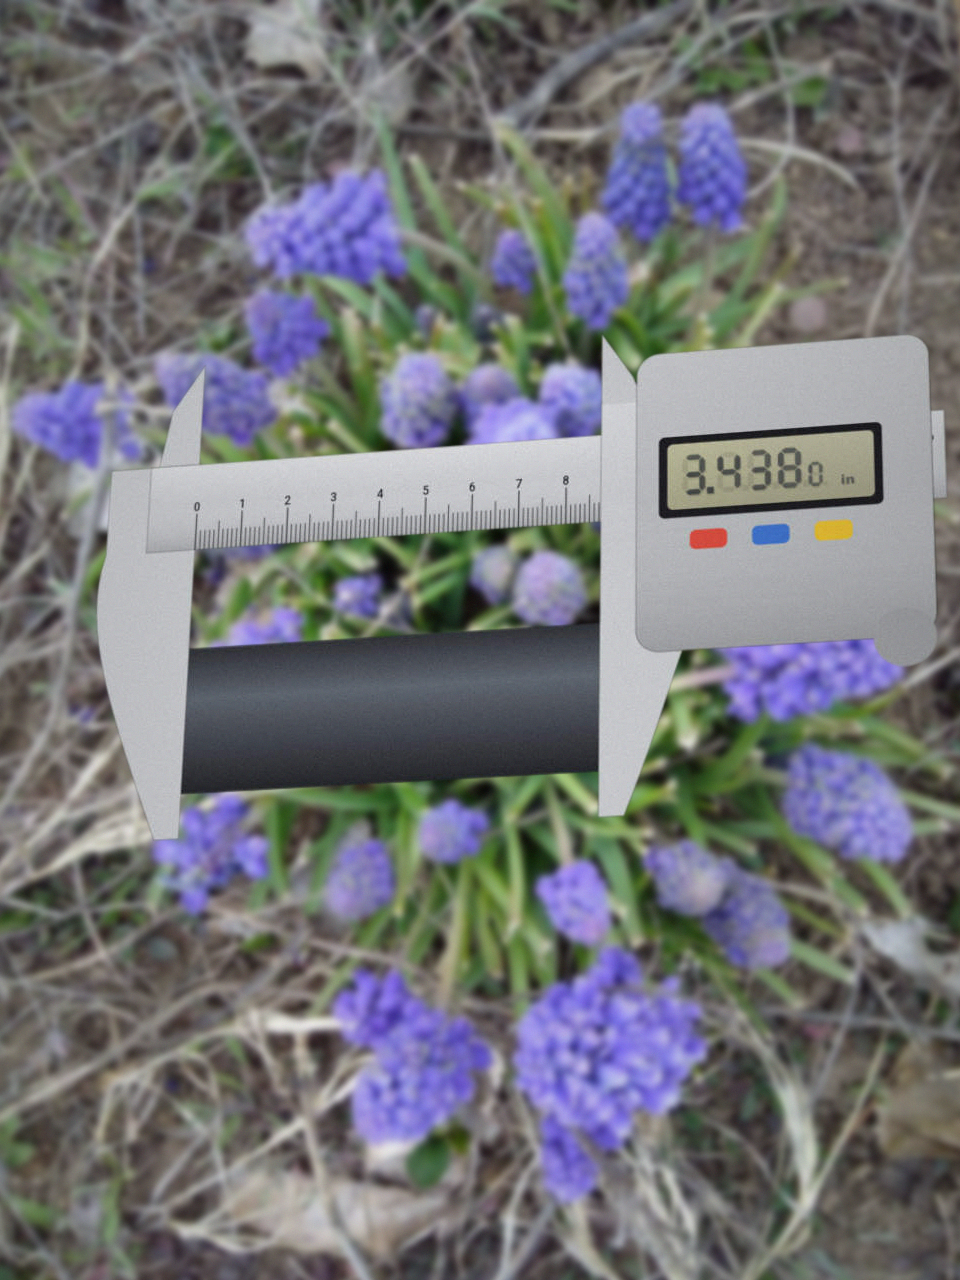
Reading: 3.4380 in
